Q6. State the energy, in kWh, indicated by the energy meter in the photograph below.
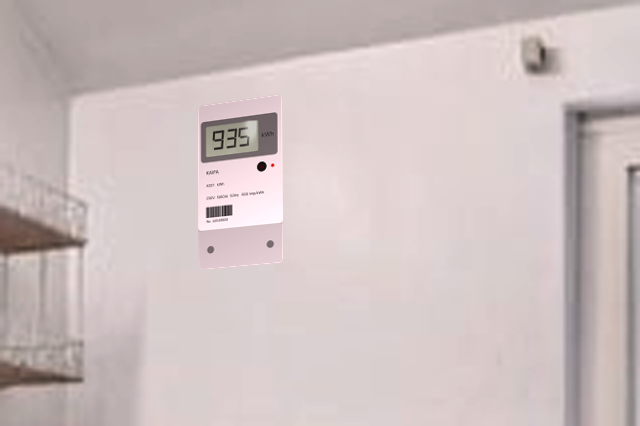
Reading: 935 kWh
